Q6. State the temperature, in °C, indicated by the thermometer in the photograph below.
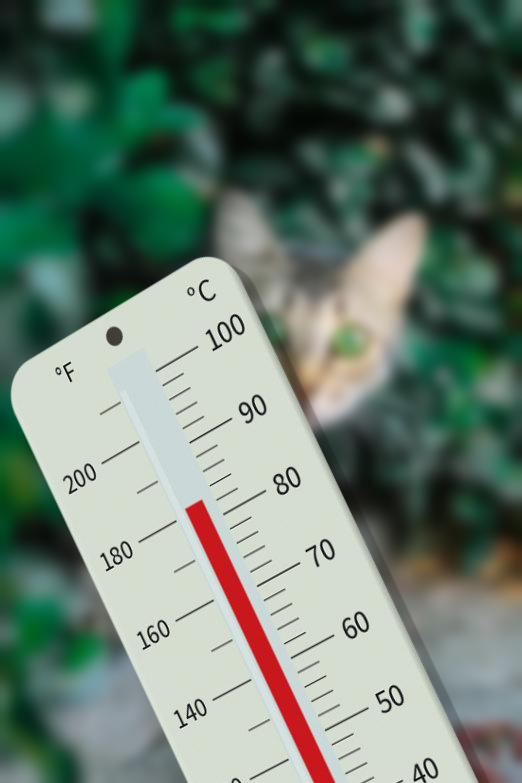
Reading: 83 °C
